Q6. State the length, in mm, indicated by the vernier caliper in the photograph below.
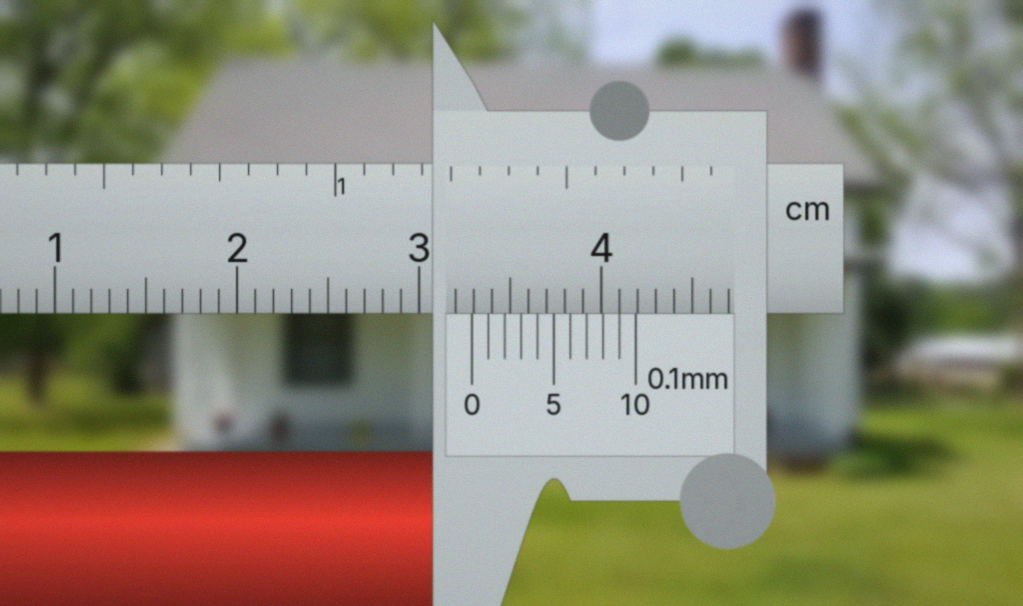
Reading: 32.9 mm
